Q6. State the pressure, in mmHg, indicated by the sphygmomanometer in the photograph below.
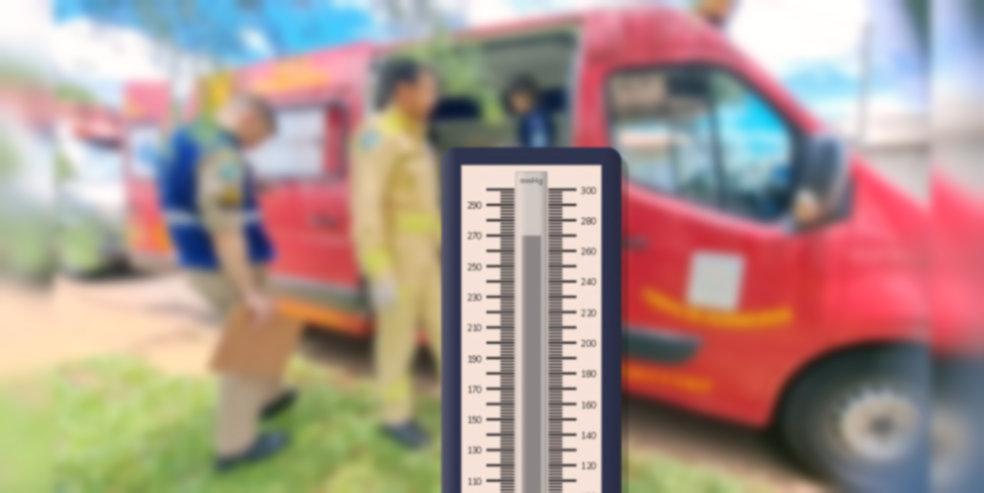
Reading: 270 mmHg
